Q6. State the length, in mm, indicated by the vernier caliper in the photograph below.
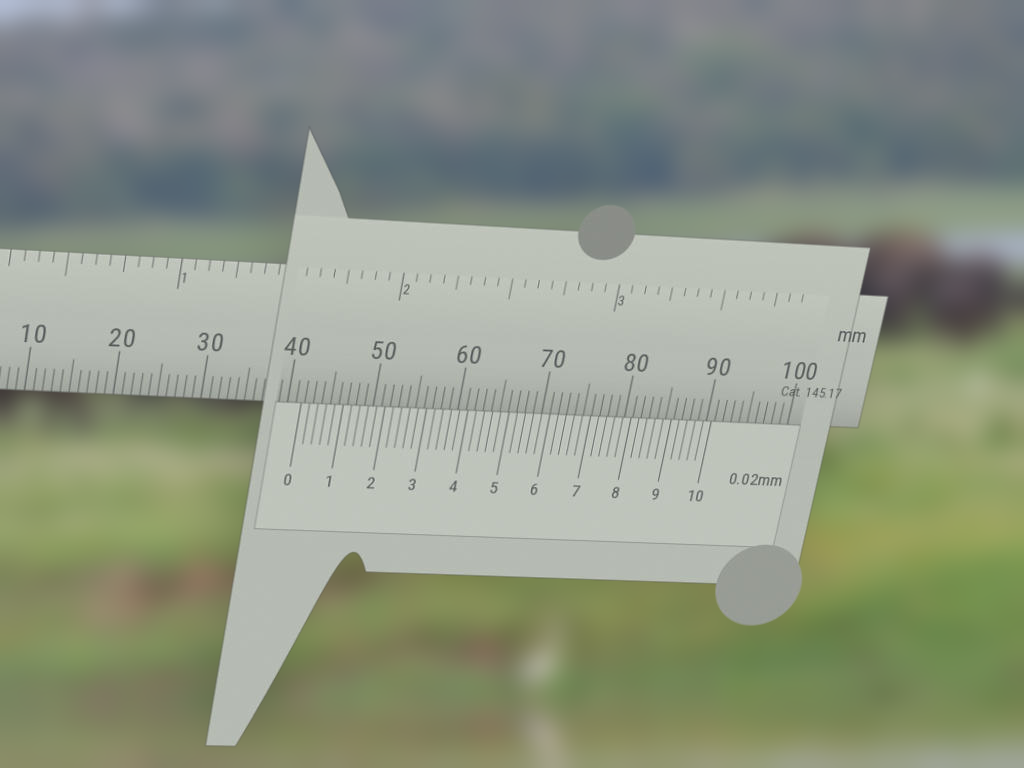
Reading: 41.6 mm
